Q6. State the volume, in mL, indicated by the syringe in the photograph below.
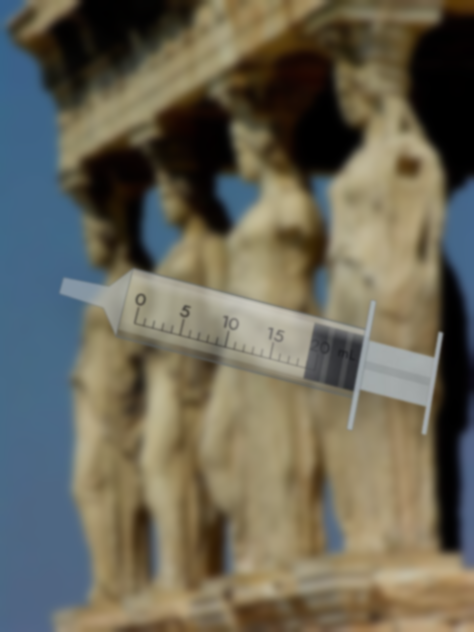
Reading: 19 mL
